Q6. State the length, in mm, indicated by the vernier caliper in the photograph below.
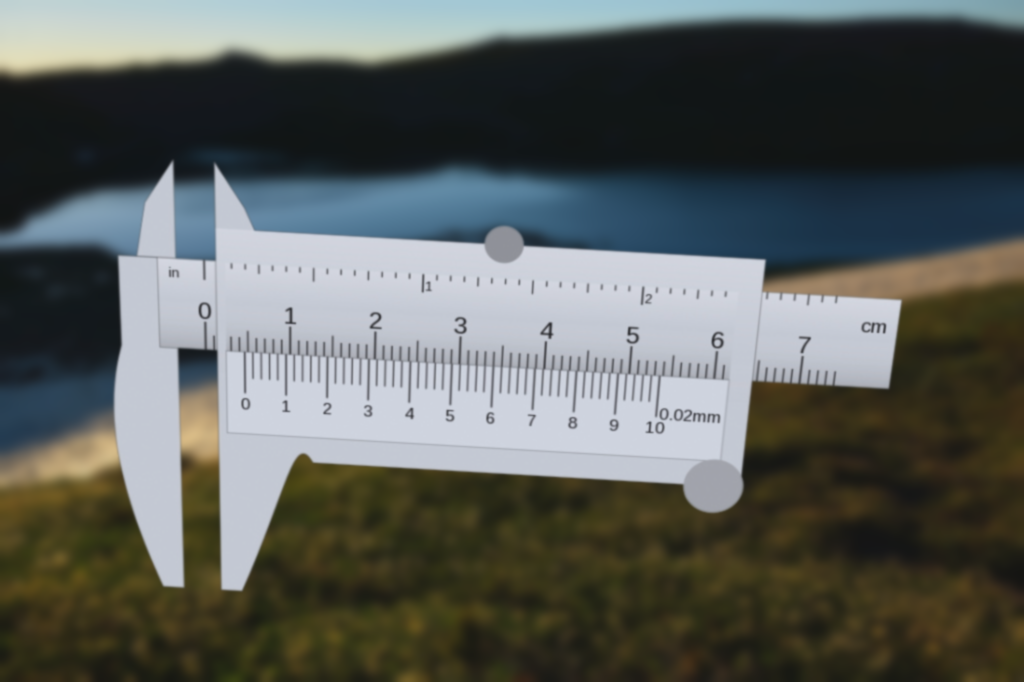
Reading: 4.6 mm
